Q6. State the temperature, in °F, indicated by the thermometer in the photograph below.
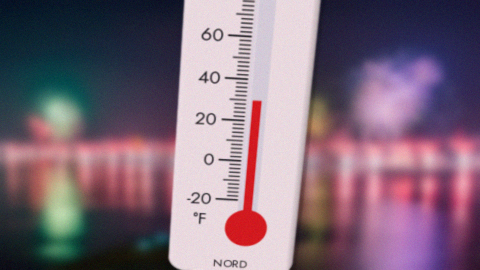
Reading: 30 °F
